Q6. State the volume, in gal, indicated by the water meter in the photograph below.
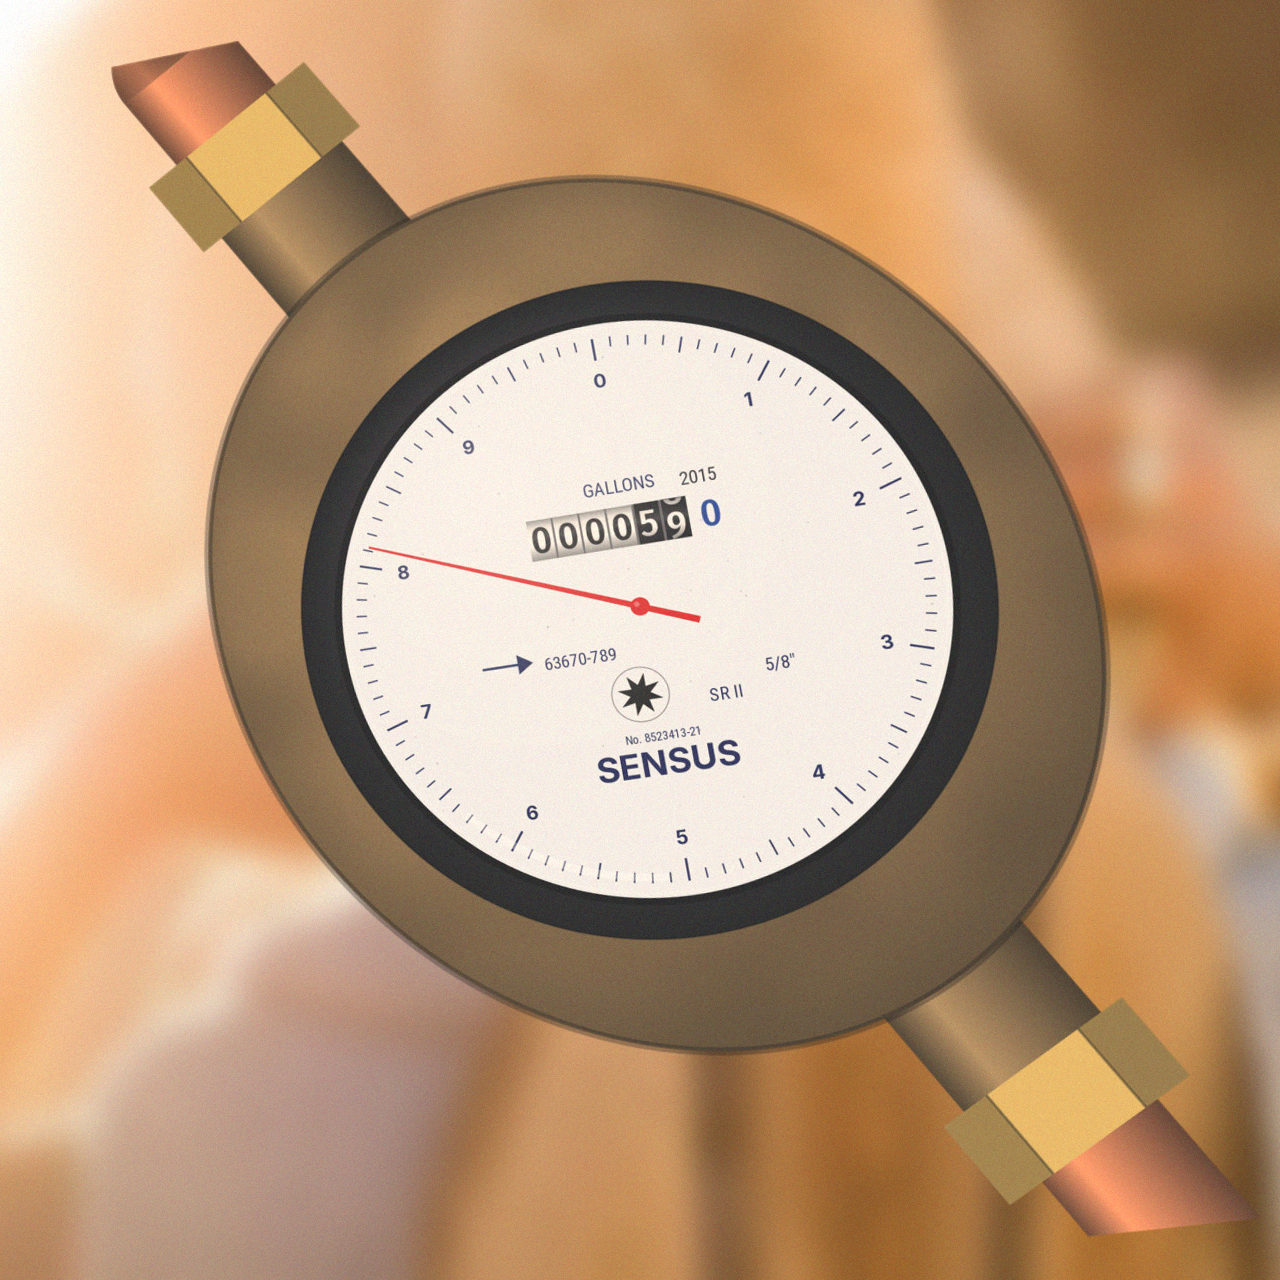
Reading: 588.1 gal
